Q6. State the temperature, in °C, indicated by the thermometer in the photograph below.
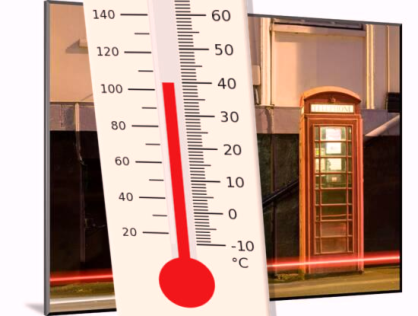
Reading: 40 °C
